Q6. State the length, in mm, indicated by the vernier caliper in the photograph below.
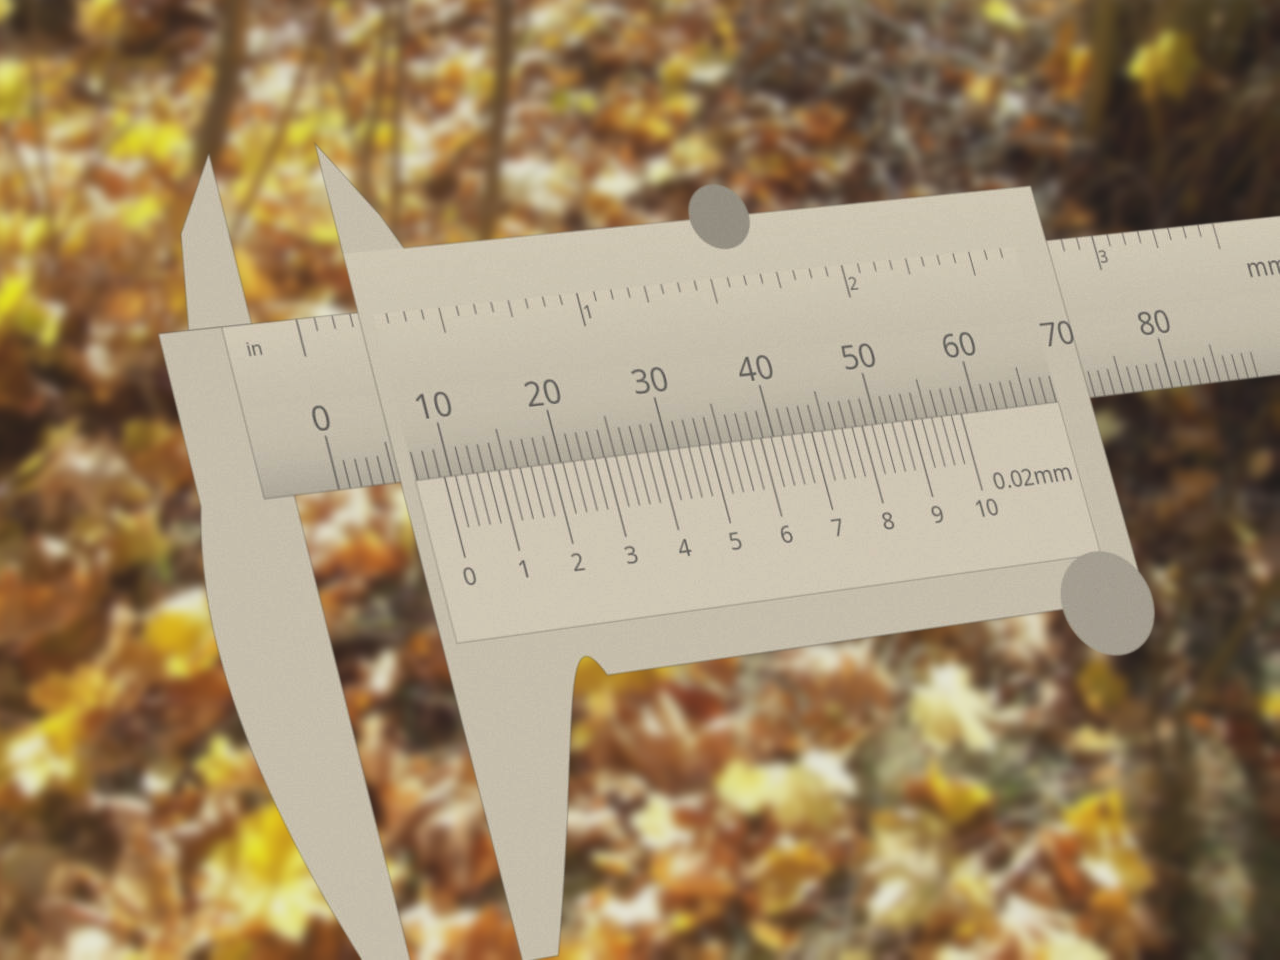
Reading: 9.4 mm
